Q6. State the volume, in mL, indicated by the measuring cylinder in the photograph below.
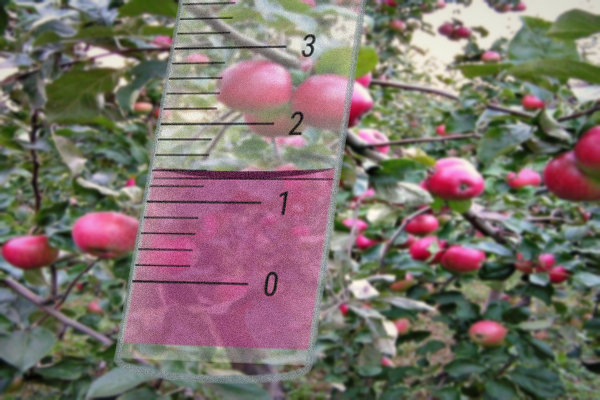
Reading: 1.3 mL
